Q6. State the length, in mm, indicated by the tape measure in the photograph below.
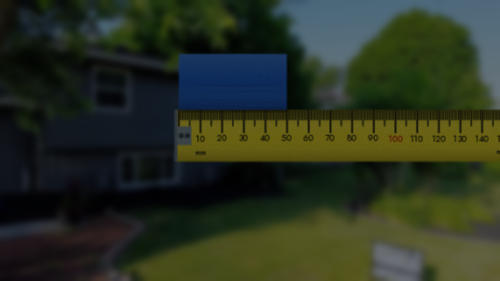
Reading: 50 mm
